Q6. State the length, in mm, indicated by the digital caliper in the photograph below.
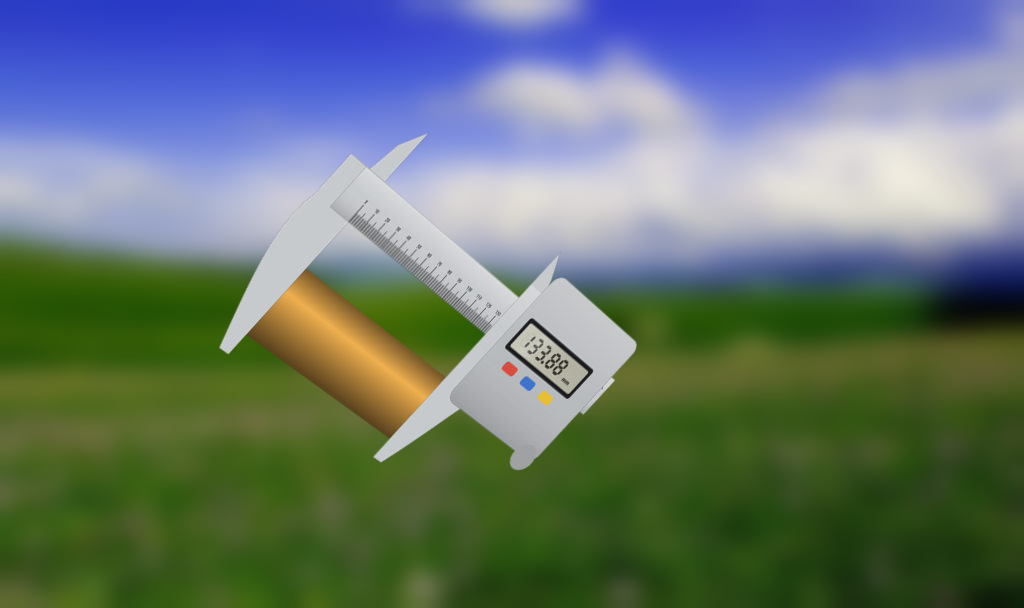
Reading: 133.88 mm
